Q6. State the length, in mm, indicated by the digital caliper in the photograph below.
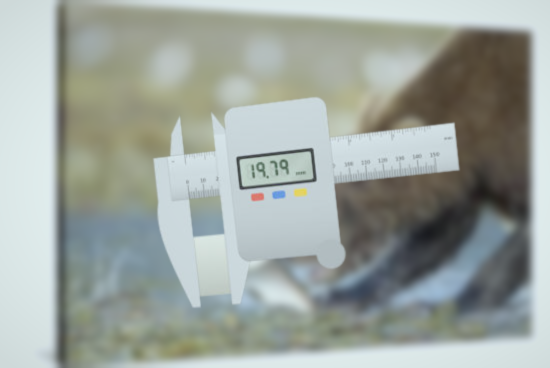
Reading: 19.79 mm
